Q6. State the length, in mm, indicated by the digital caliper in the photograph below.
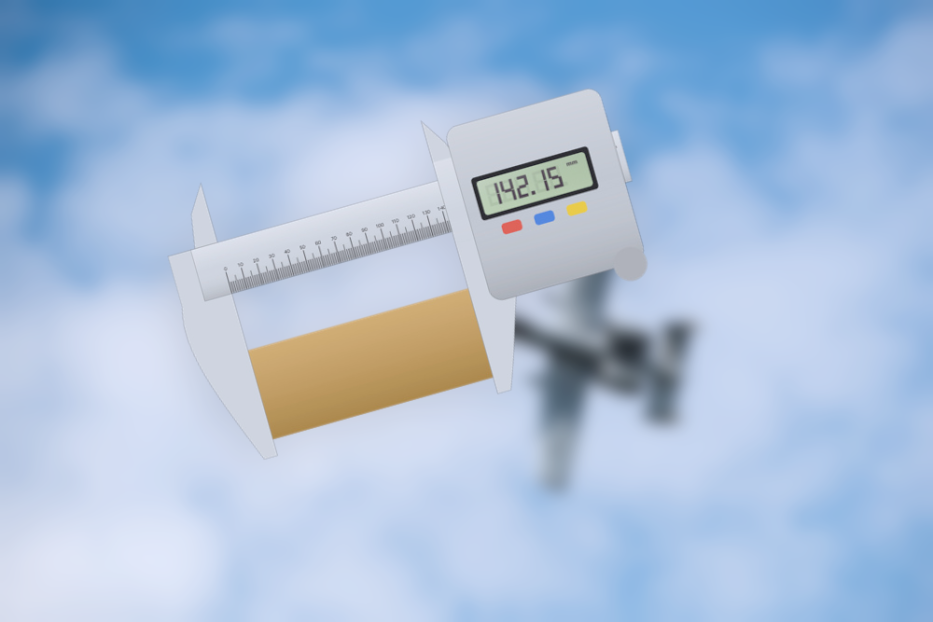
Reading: 142.15 mm
